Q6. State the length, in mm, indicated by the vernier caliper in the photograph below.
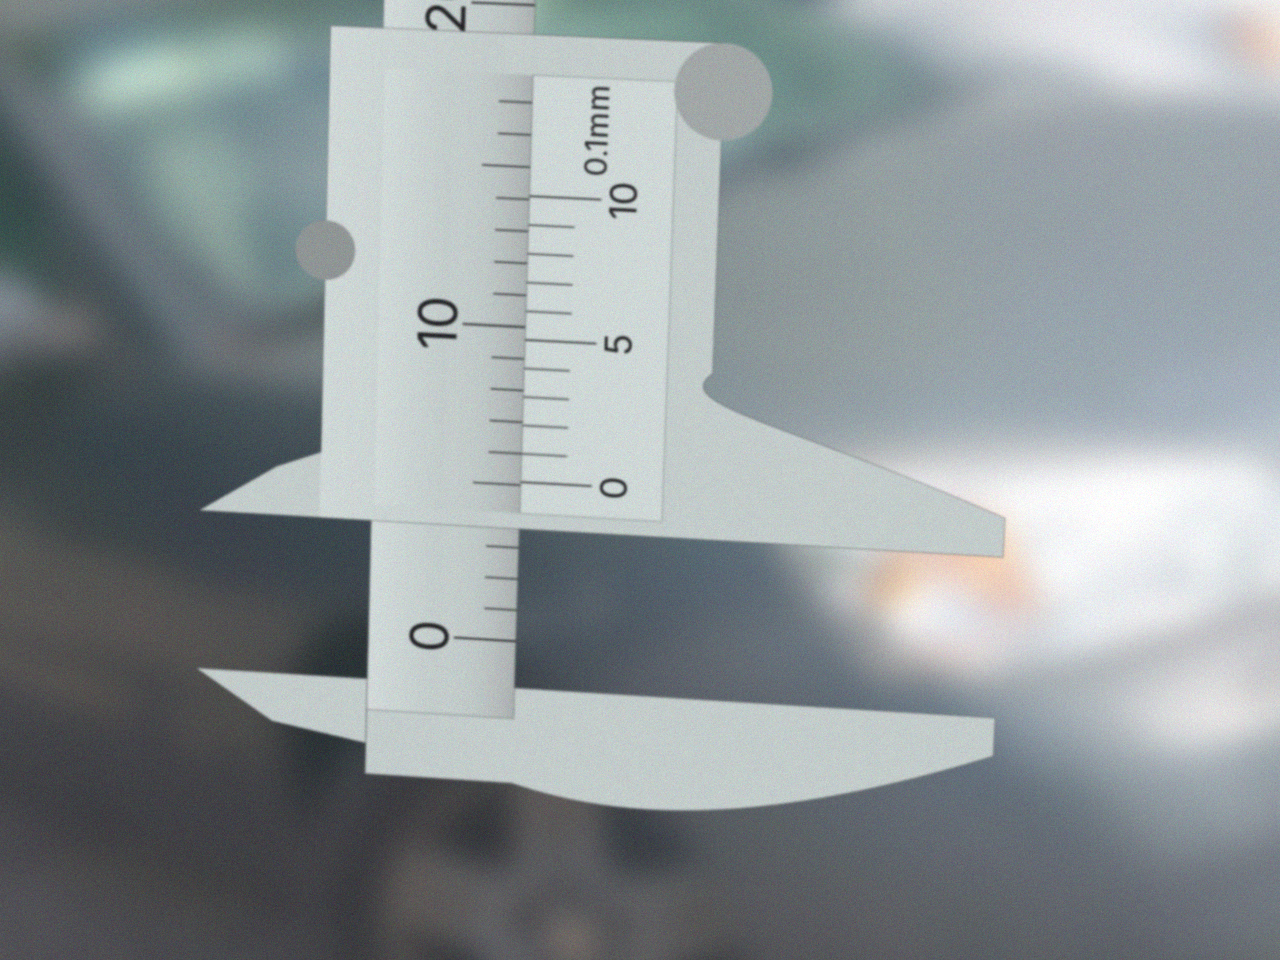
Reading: 5.1 mm
